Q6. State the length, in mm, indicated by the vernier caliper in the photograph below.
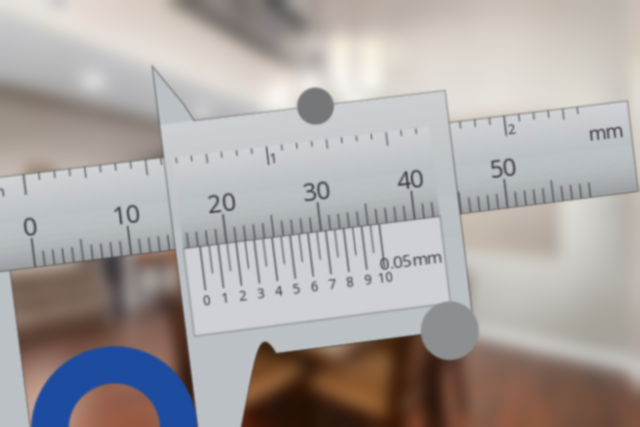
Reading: 17.2 mm
